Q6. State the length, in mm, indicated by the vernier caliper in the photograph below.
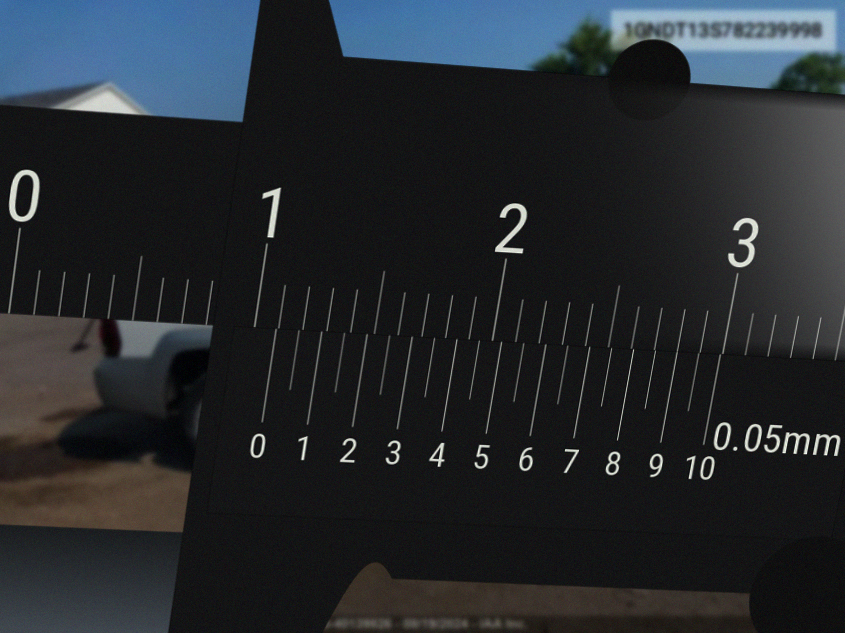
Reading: 10.90 mm
